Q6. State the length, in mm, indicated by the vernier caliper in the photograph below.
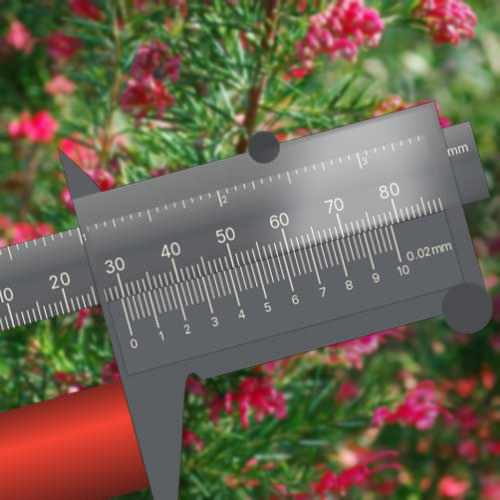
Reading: 29.6 mm
